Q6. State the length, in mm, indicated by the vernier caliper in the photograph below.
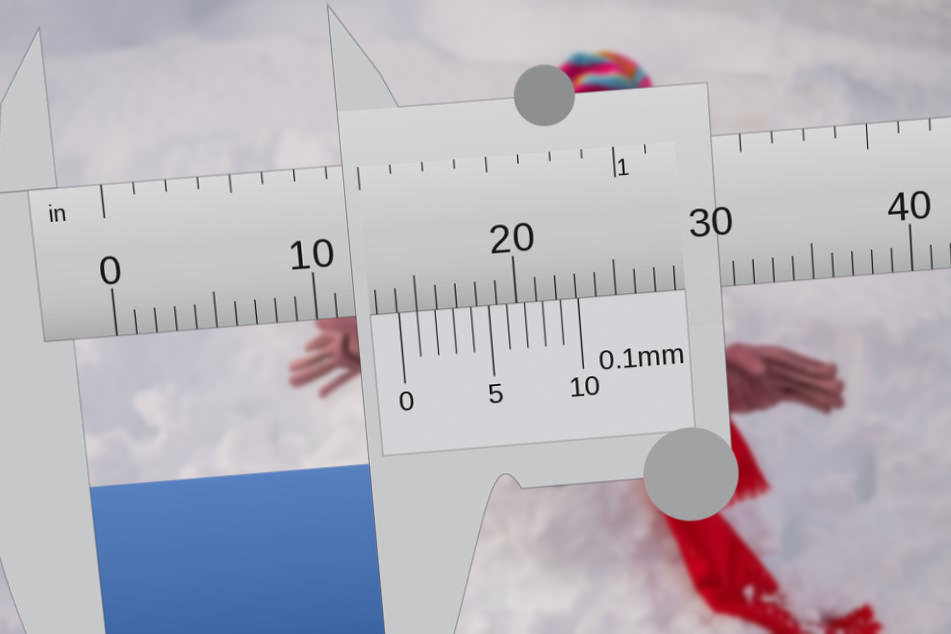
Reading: 14.1 mm
